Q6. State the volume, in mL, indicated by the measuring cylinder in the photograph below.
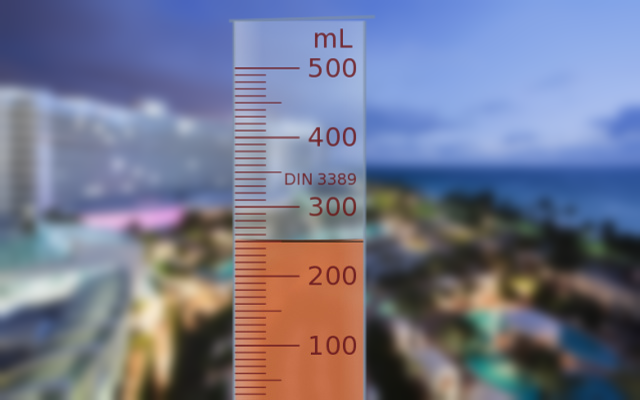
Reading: 250 mL
